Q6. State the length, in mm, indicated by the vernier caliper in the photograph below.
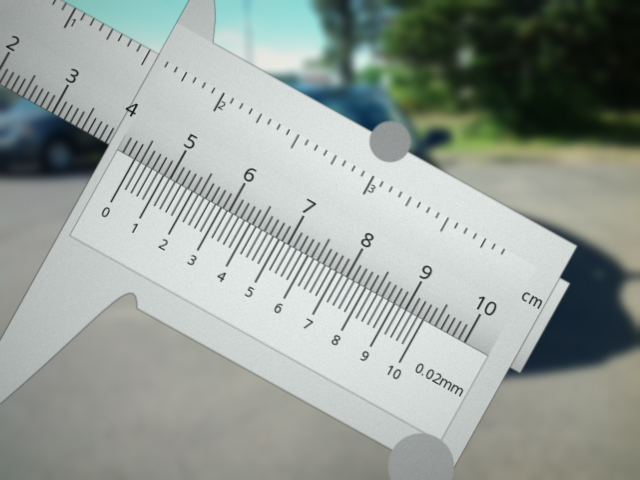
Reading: 44.0 mm
